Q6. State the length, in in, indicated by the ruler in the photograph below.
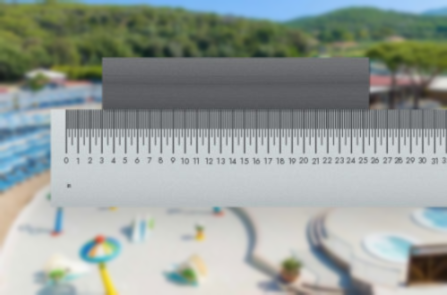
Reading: 22.5 in
